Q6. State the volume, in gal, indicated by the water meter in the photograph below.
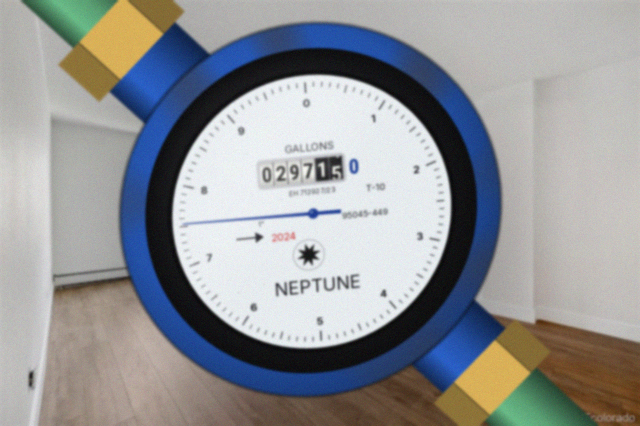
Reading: 297147.5 gal
